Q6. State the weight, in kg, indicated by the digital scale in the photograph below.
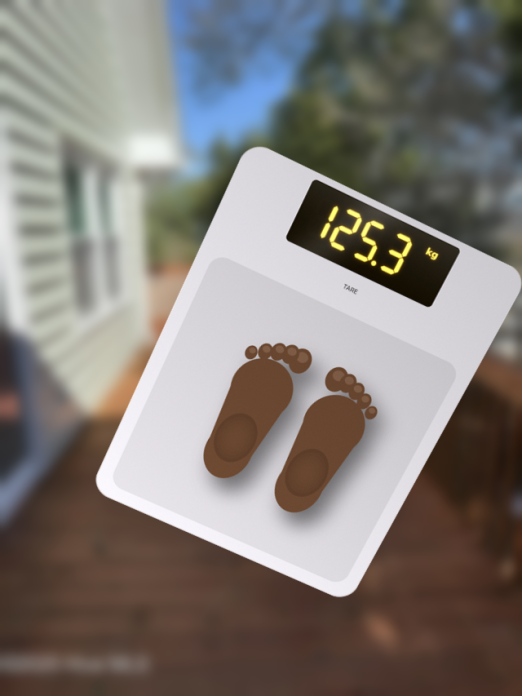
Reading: 125.3 kg
